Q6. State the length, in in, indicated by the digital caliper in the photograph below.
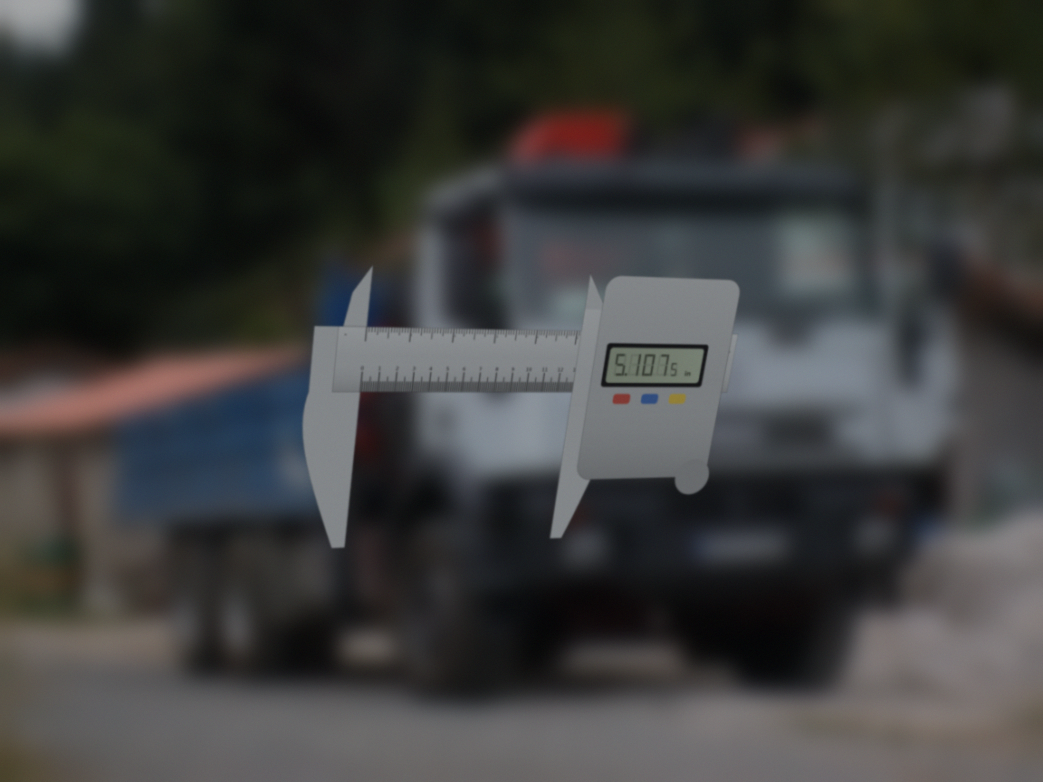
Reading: 5.1075 in
